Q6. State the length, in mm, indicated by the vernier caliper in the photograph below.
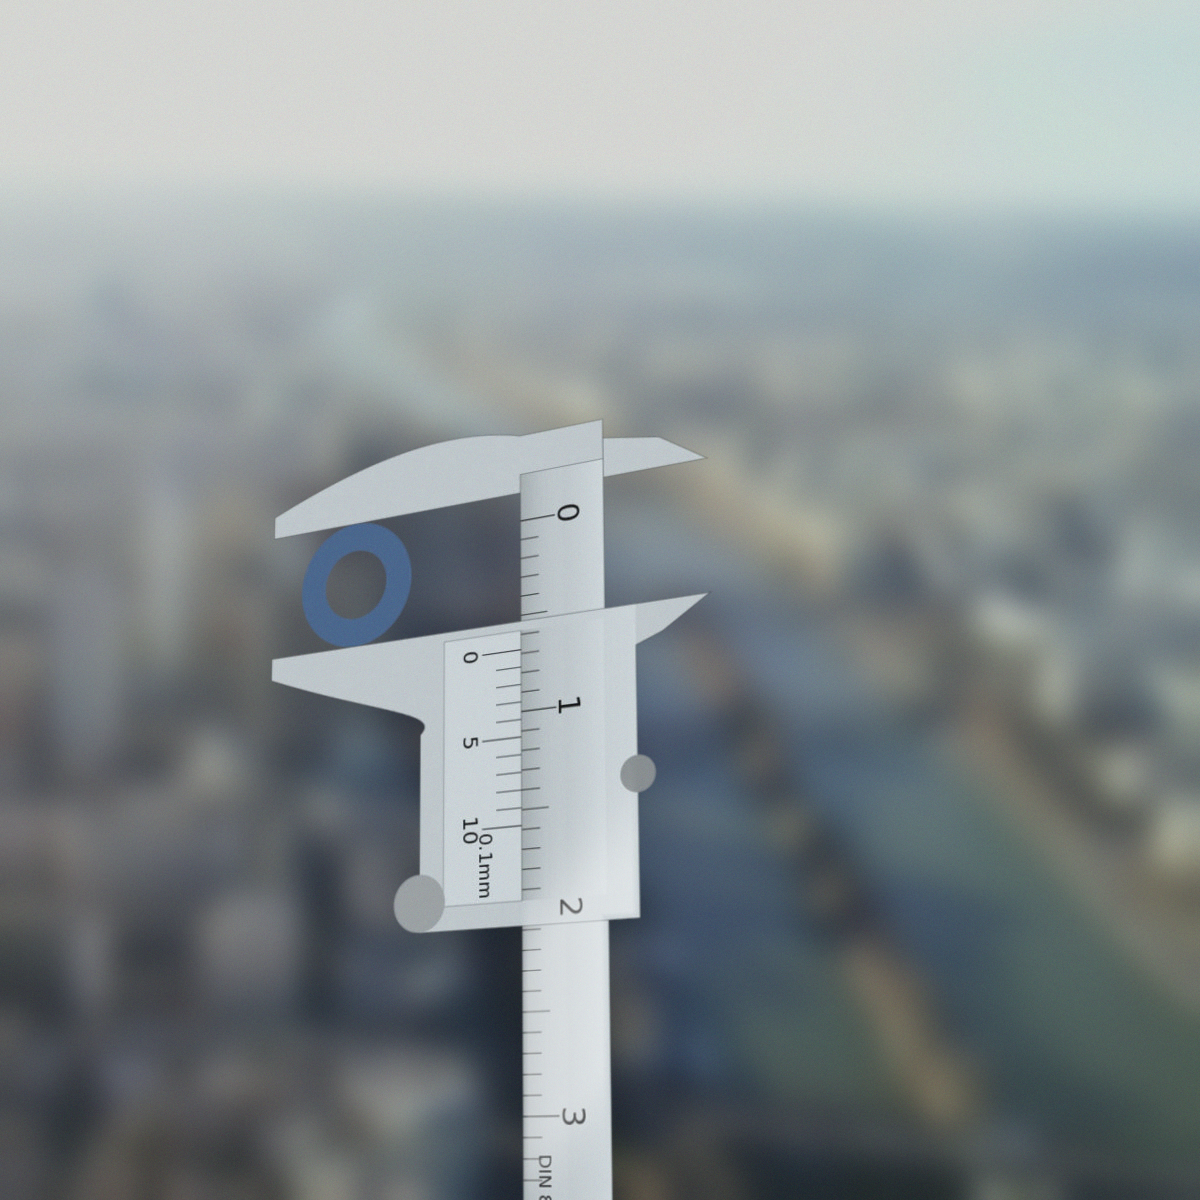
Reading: 6.8 mm
